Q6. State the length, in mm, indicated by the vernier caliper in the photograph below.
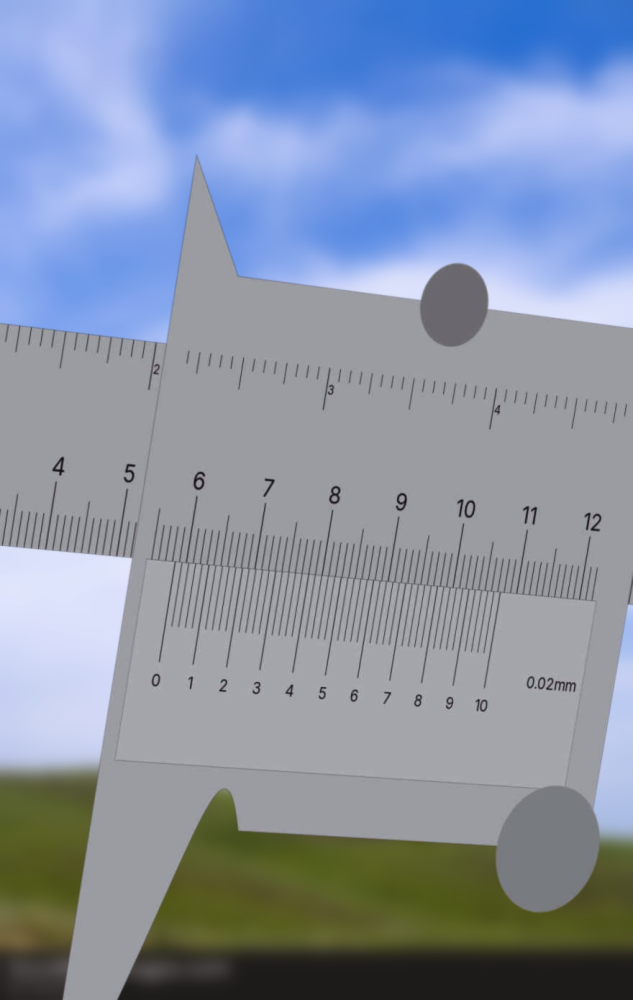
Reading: 58.4 mm
